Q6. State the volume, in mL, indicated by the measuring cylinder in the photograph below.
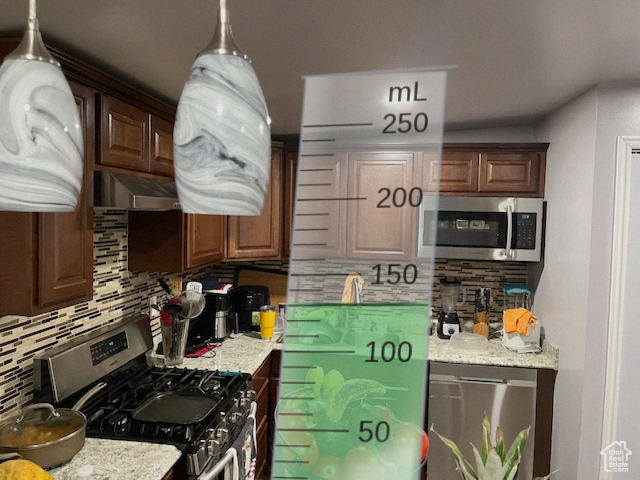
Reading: 130 mL
